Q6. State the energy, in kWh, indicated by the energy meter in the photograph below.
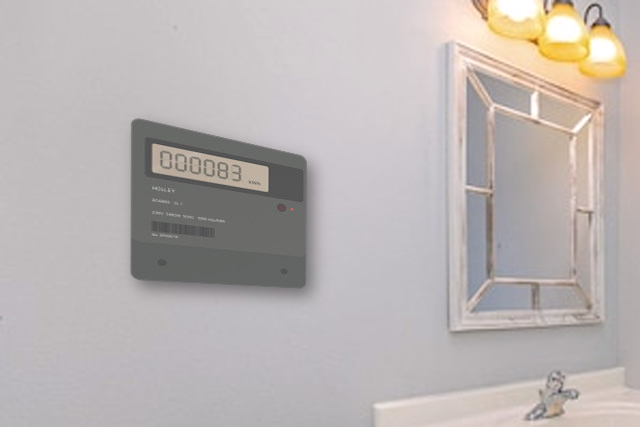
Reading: 83 kWh
